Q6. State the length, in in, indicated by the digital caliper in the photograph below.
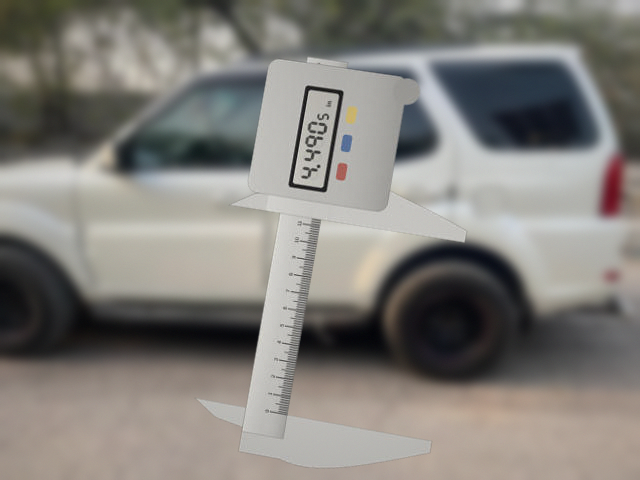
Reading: 4.4905 in
